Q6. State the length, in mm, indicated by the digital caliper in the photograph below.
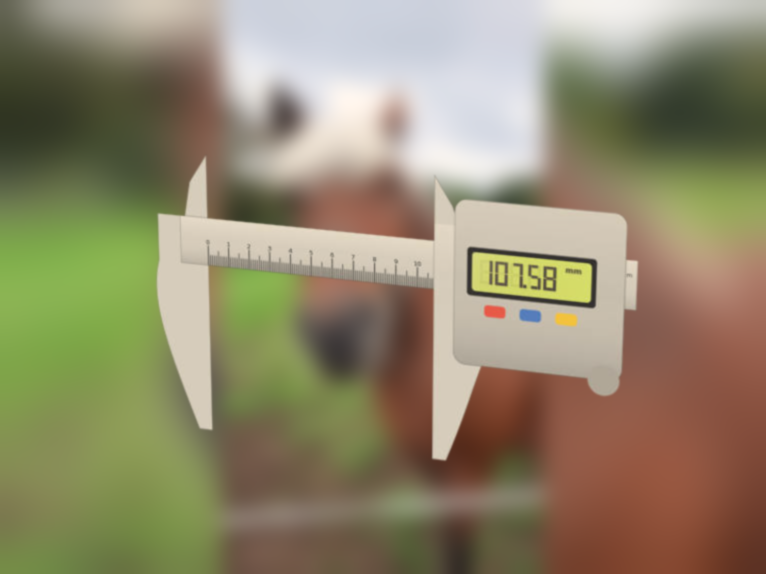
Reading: 107.58 mm
